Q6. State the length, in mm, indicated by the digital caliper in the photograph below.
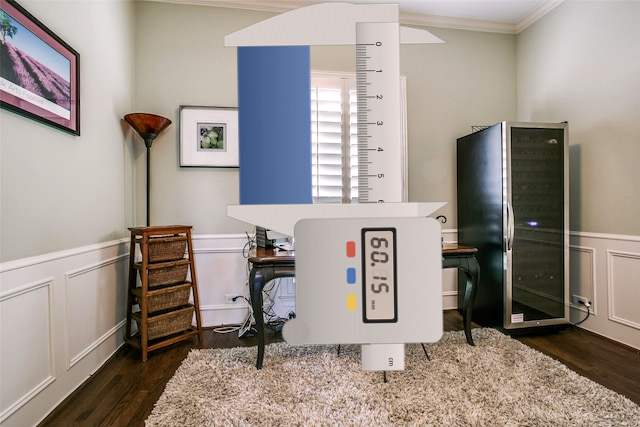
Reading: 60.15 mm
